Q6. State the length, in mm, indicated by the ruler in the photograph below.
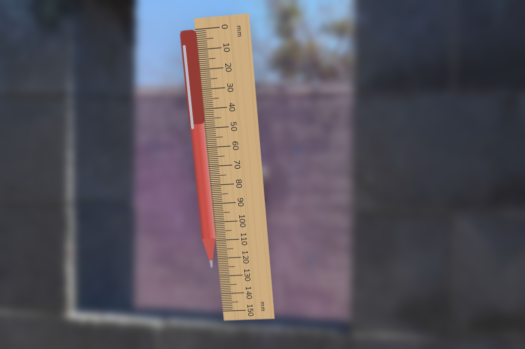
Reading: 125 mm
